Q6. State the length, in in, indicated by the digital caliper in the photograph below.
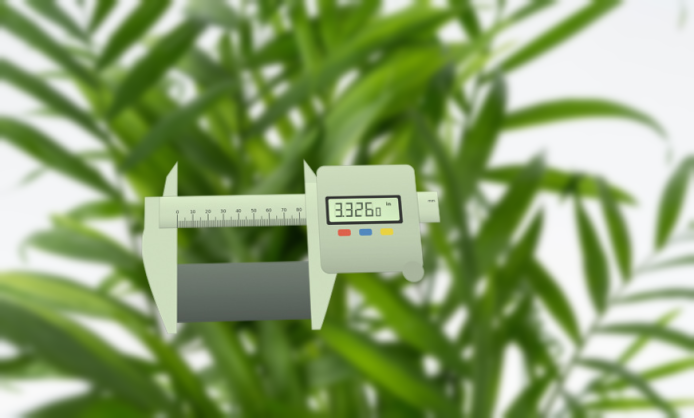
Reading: 3.3260 in
